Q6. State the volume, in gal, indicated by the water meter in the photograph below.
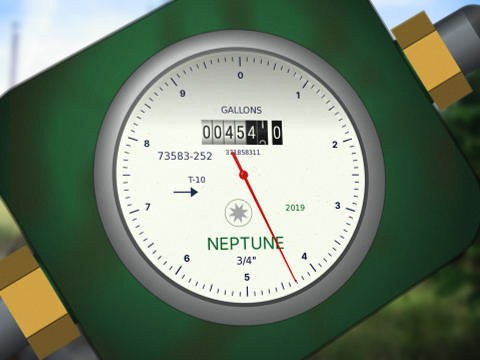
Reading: 45414.3 gal
